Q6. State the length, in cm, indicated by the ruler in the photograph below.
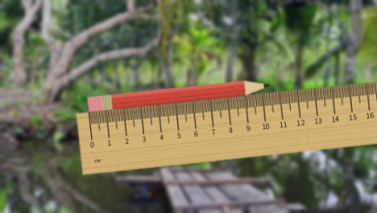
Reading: 10.5 cm
